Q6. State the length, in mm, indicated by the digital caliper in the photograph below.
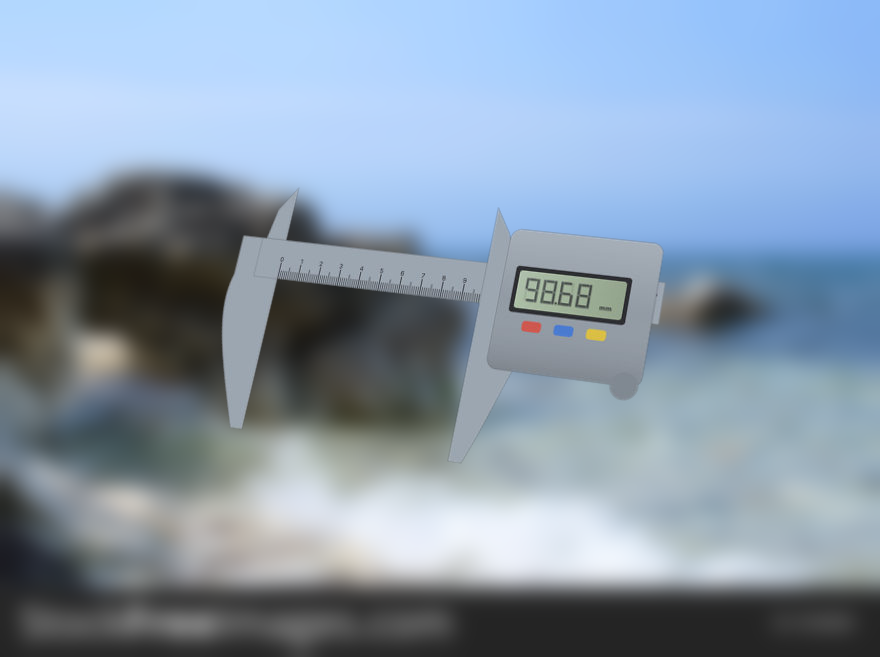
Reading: 98.68 mm
